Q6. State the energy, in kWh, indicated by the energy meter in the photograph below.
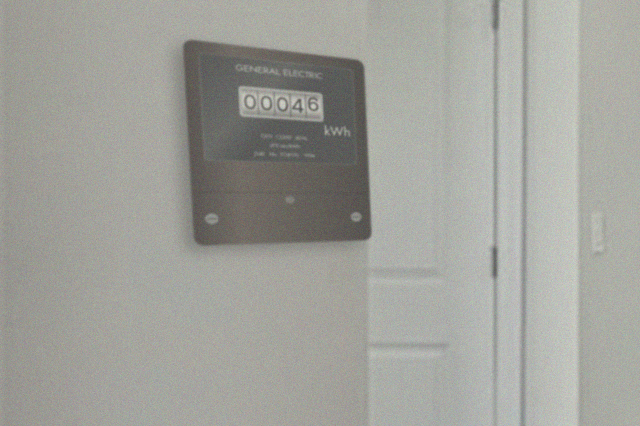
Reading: 46 kWh
